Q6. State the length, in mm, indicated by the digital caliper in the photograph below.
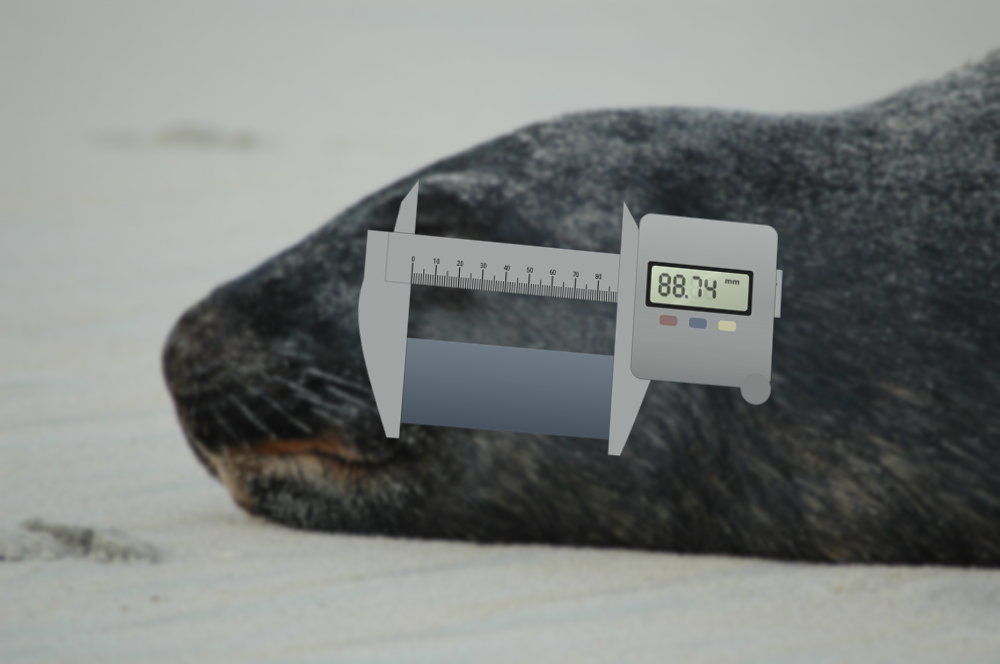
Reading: 88.74 mm
